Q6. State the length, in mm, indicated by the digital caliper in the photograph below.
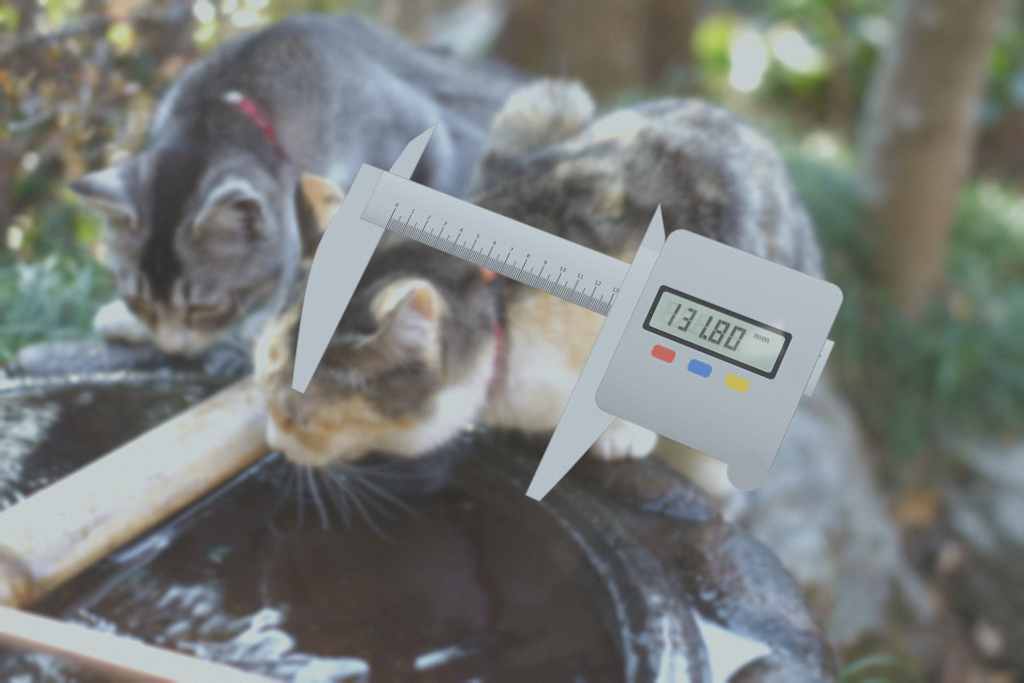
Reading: 131.80 mm
